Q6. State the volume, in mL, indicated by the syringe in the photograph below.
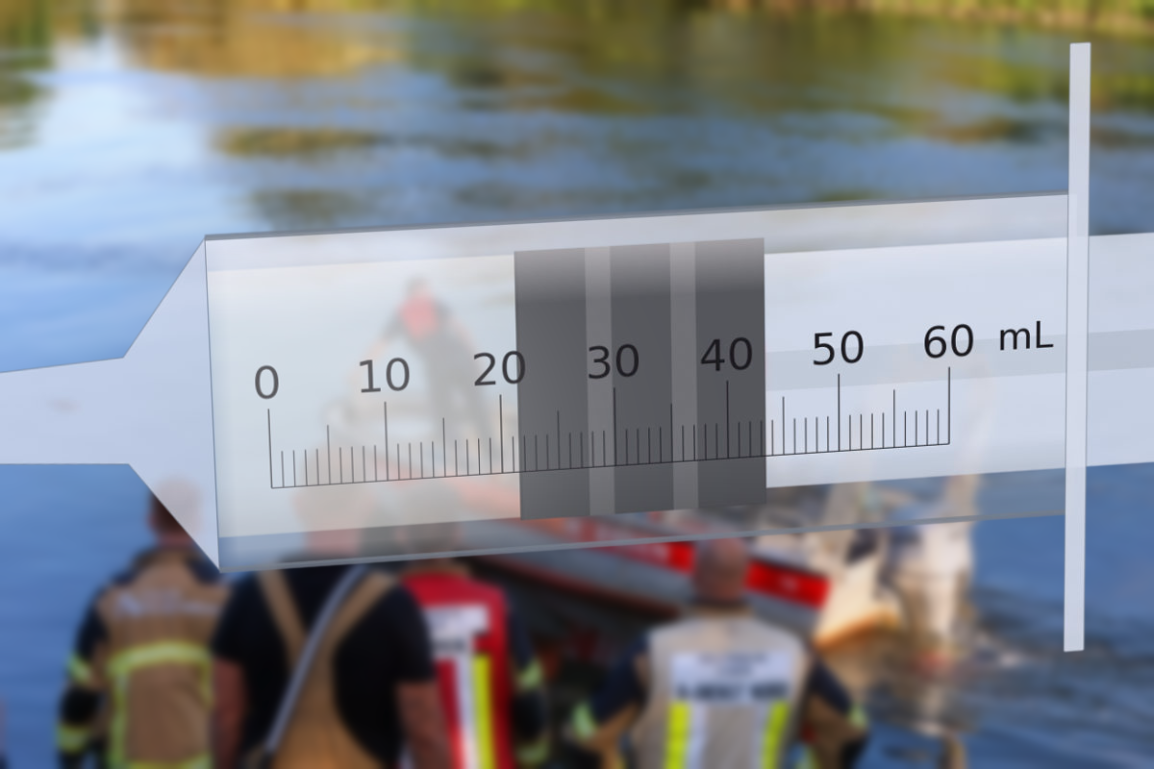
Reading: 21.5 mL
